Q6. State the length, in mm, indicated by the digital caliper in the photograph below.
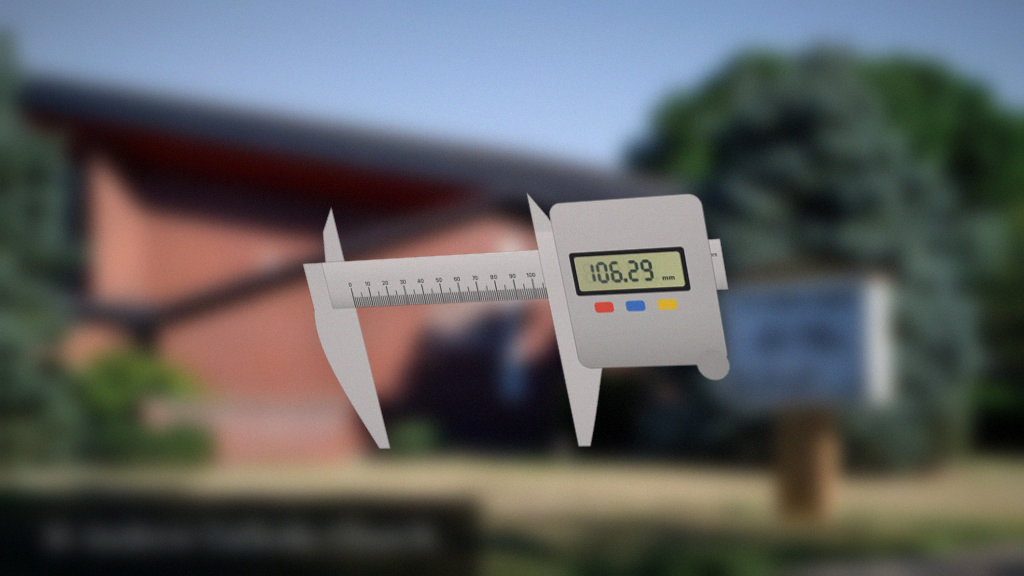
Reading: 106.29 mm
